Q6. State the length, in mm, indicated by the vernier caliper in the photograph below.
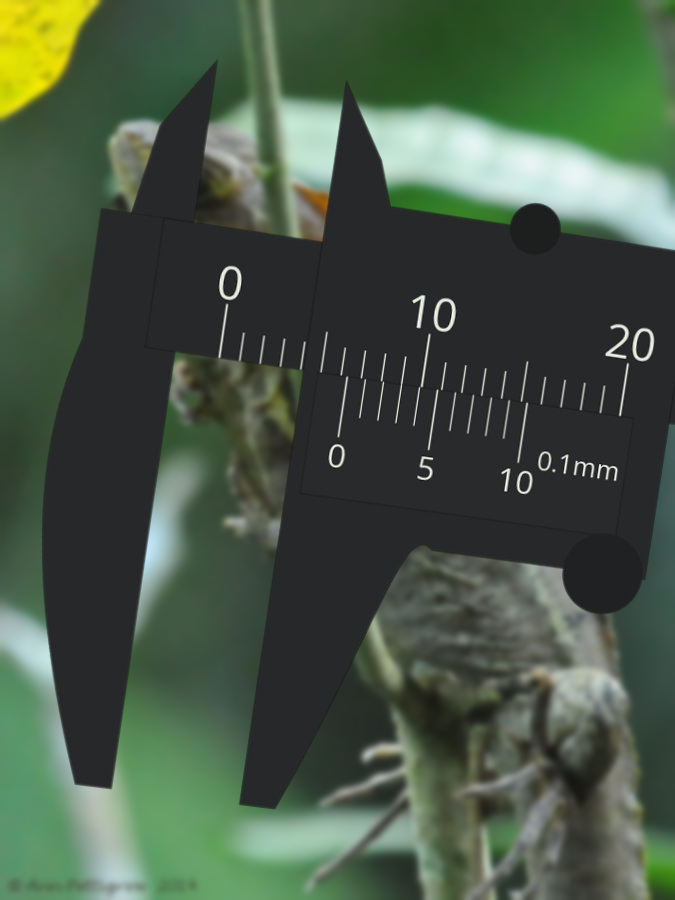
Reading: 6.3 mm
